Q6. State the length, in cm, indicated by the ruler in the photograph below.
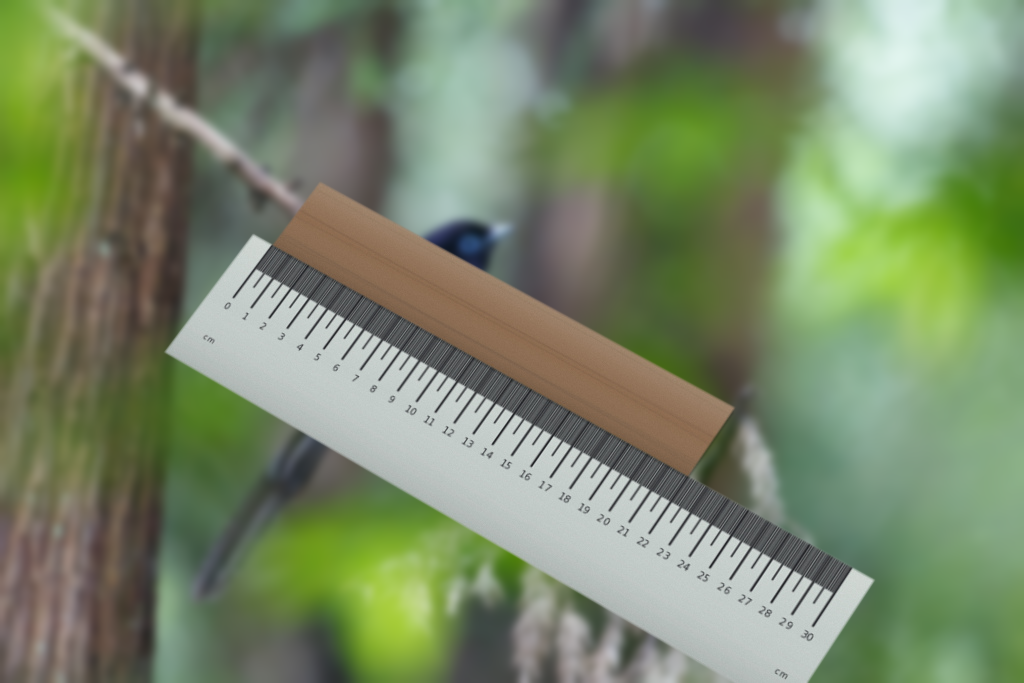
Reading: 22 cm
